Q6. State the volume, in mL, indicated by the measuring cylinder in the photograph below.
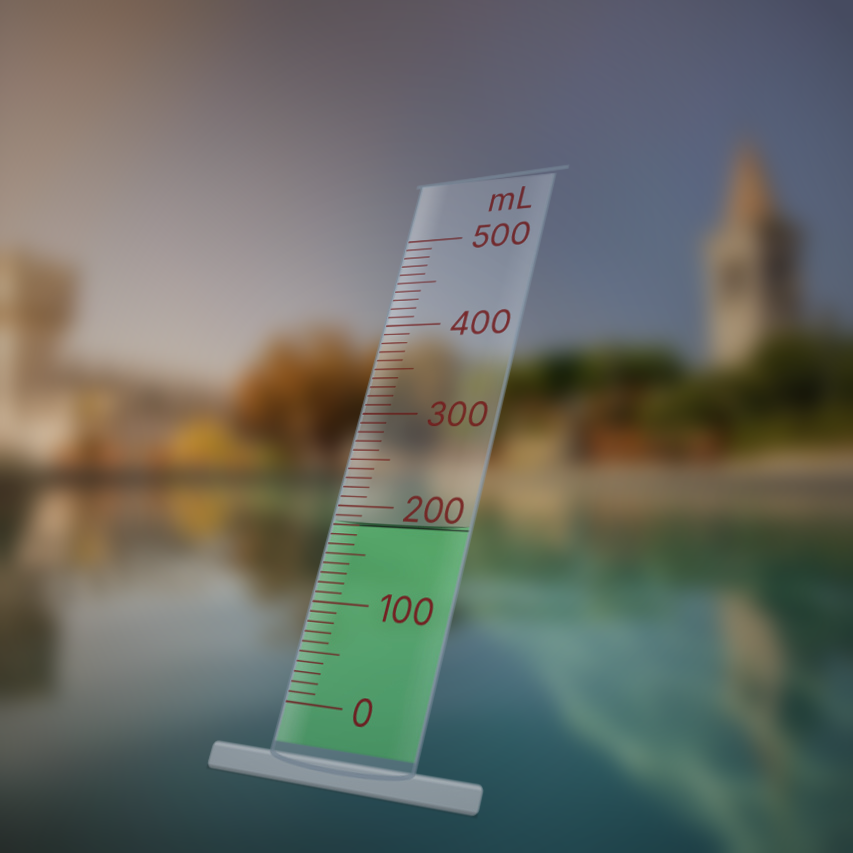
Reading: 180 mL
